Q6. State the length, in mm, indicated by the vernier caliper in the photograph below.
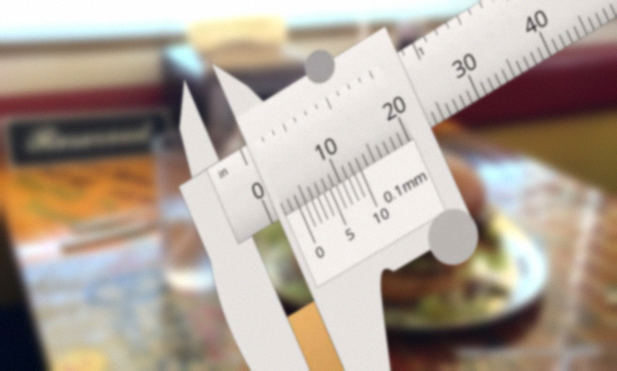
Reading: 4.0 mm
